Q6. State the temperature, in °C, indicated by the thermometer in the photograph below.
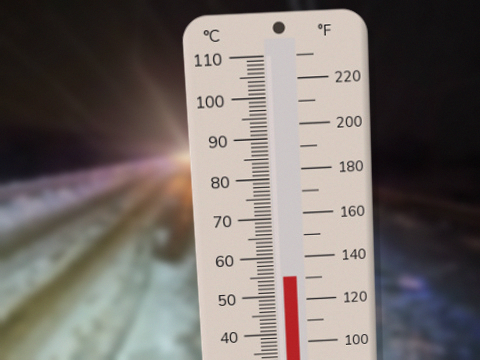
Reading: 55 °C
